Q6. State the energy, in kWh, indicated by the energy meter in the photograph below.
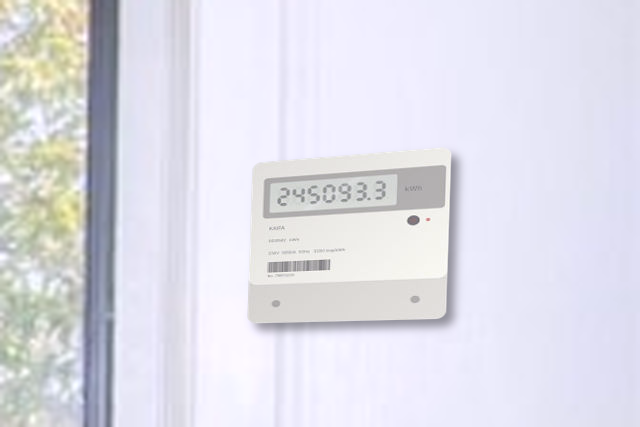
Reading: 245093.3 kWh
